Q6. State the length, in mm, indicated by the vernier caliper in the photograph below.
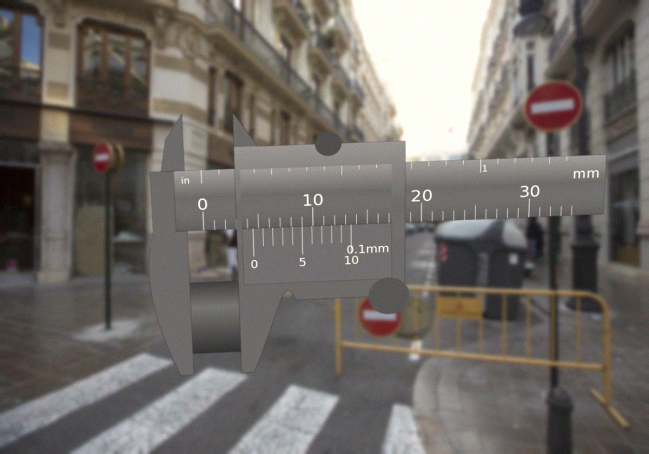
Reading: 4.5 mm
